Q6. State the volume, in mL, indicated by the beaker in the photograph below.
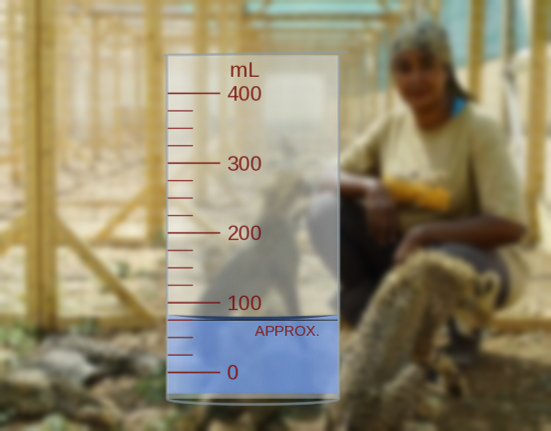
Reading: 75 mL
